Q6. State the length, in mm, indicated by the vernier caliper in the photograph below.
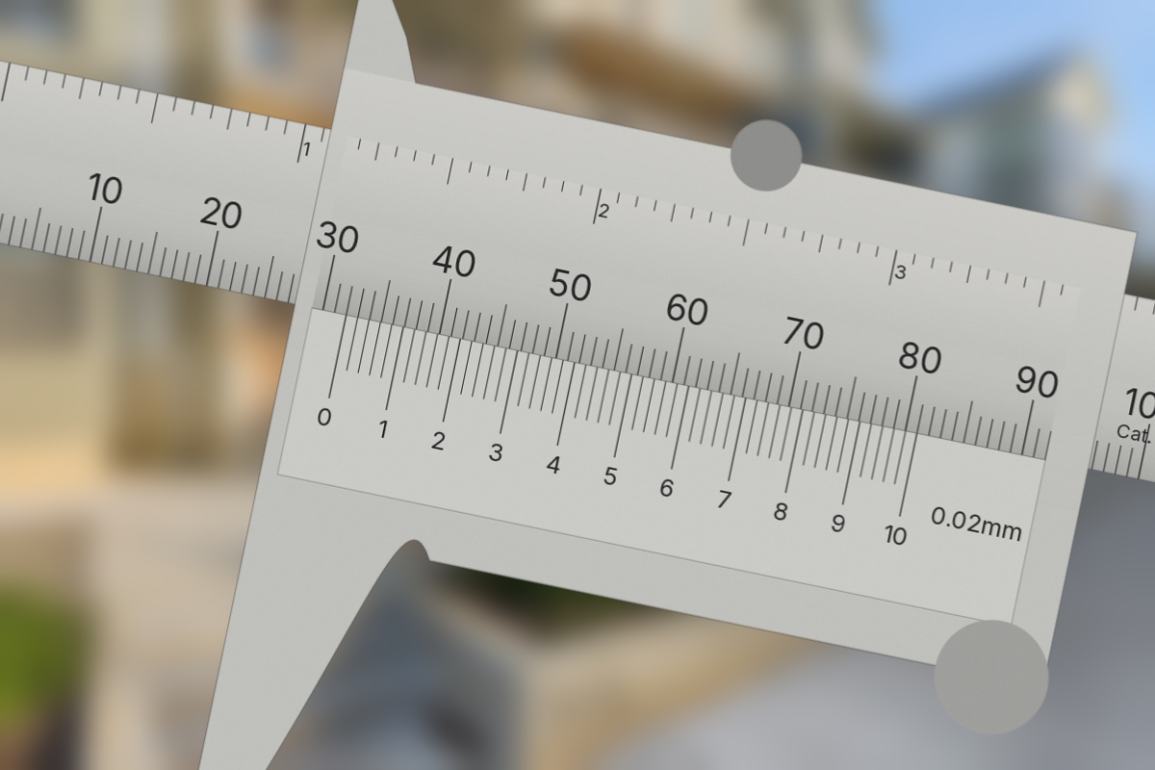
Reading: 32.0 mm
